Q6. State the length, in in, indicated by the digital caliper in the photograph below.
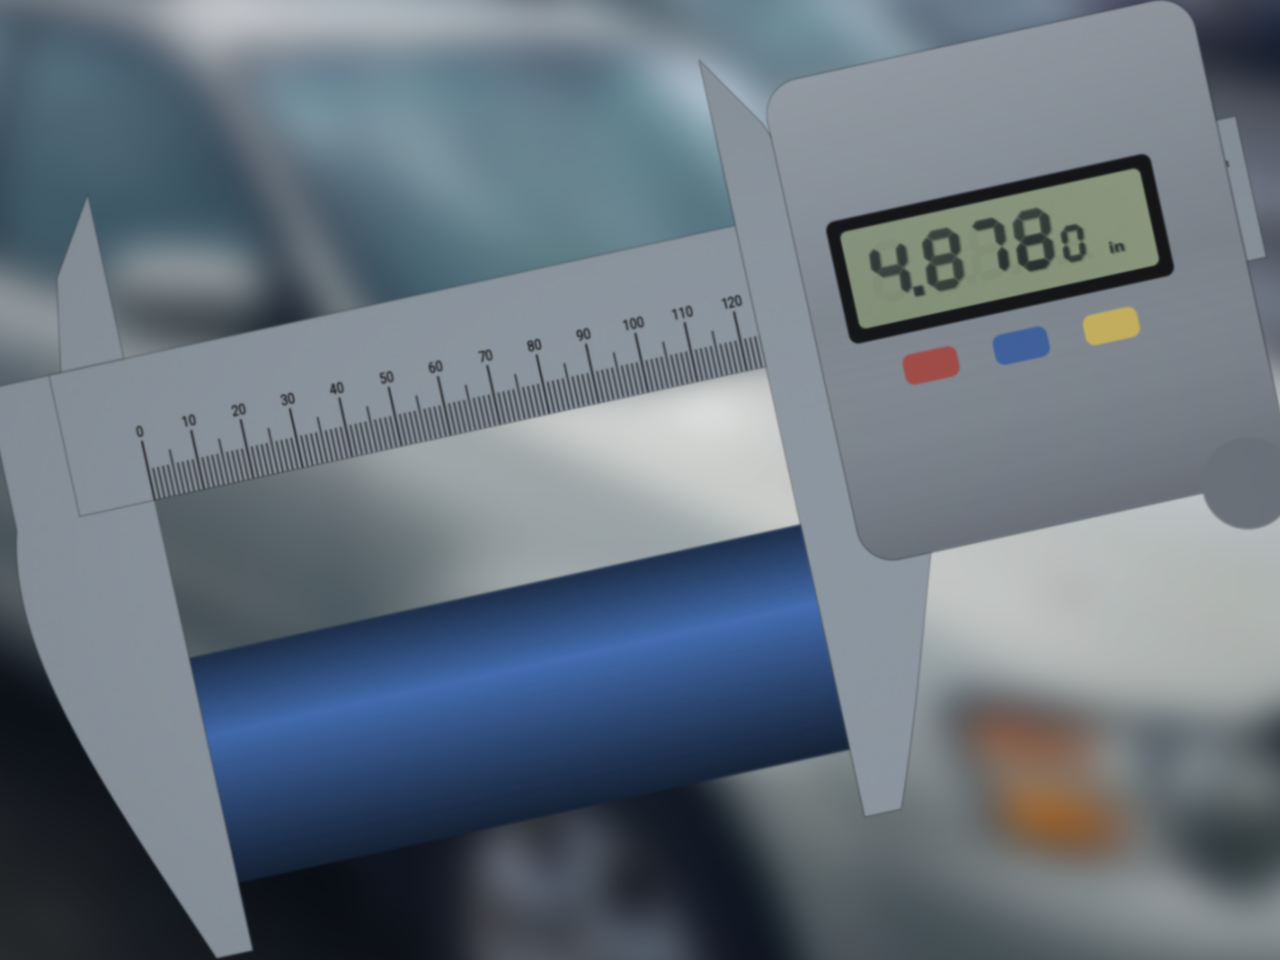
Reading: 4.8780 in
